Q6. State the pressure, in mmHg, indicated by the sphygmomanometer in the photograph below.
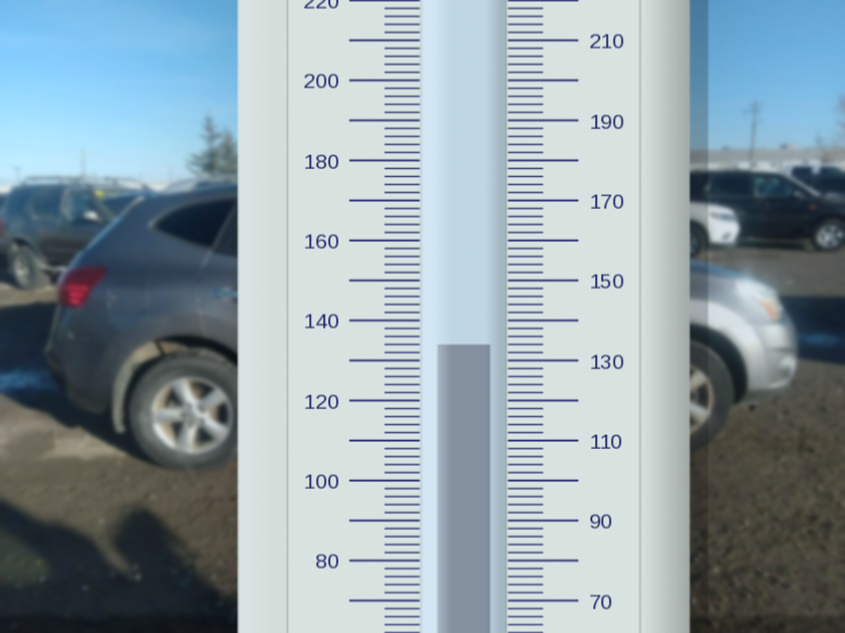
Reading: 134 mmHg
